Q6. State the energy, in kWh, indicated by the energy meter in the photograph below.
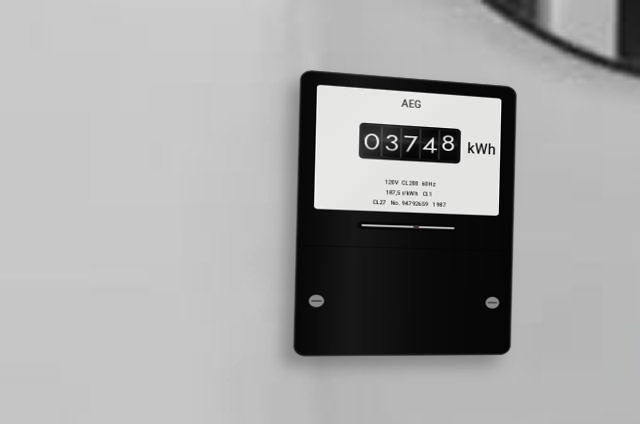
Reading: 3748 kWh
